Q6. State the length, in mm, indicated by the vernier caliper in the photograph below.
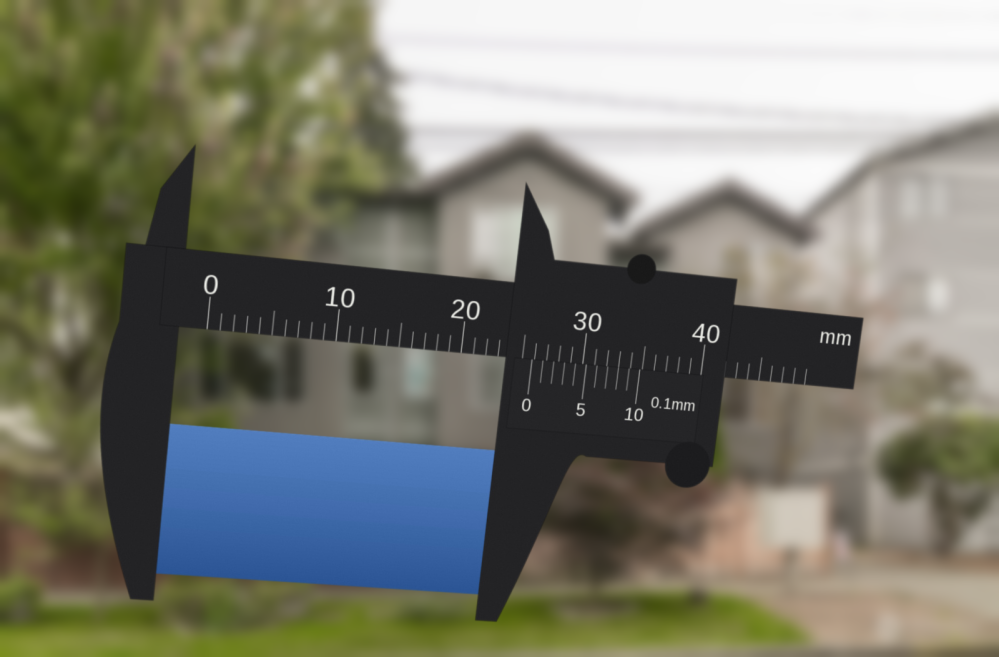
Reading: 25.8 mm
